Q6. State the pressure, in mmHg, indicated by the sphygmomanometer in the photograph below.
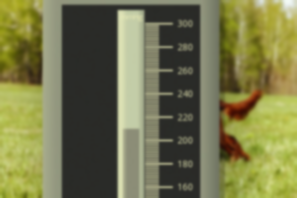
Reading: 210 mmHg
